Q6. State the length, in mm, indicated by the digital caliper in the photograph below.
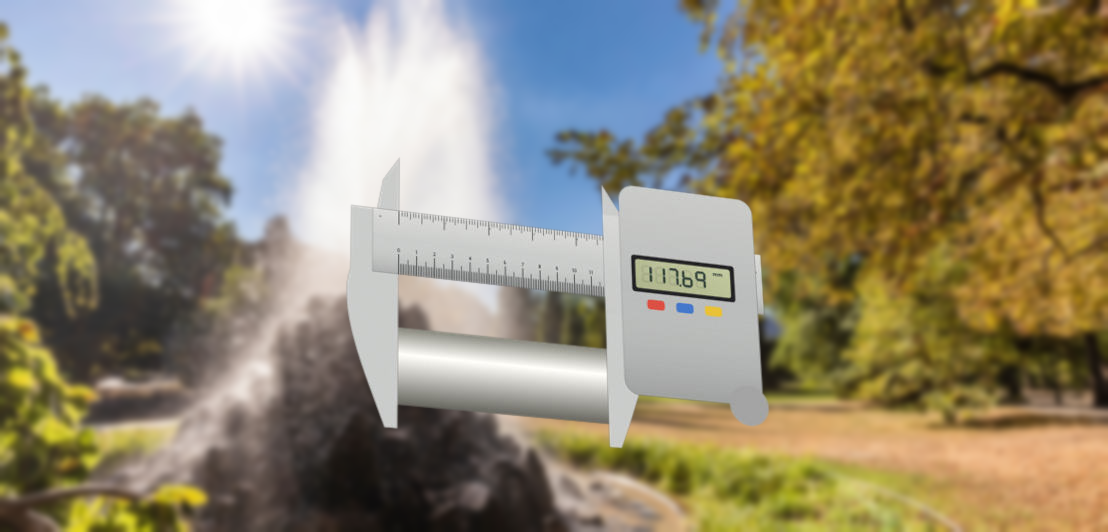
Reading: 117.69 mm
